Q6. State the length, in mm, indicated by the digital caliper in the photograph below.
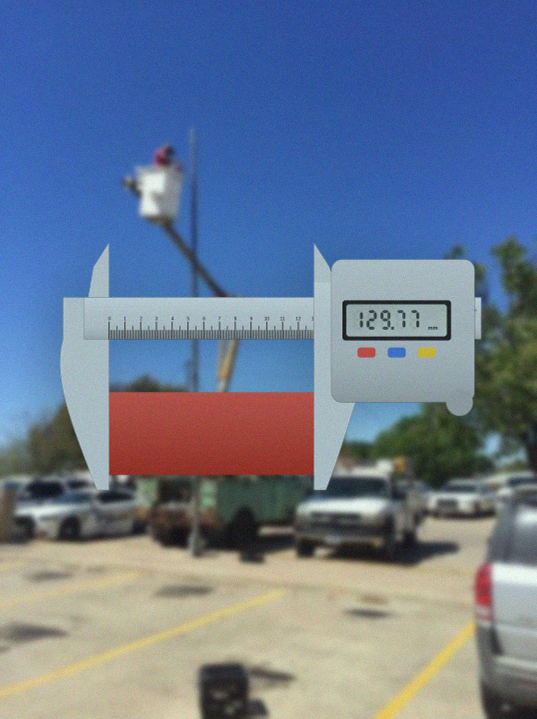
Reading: 129.77 mm
